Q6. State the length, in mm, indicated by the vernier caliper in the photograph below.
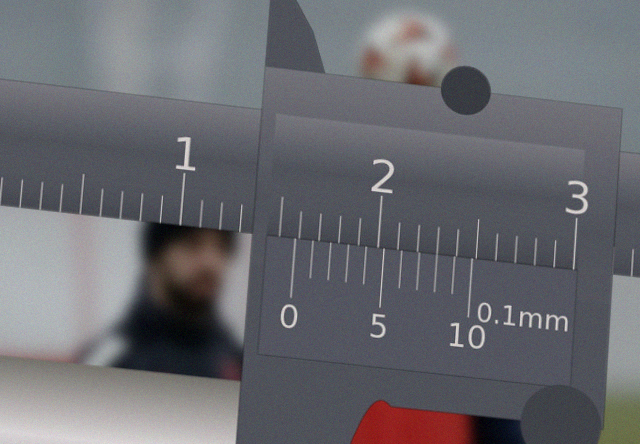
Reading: 15.8 mm
